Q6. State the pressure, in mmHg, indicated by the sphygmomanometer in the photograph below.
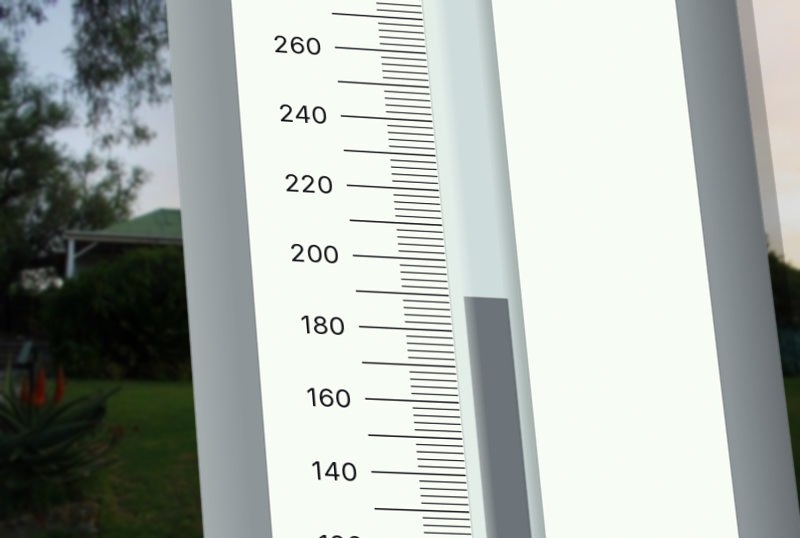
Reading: 190 mmHg
